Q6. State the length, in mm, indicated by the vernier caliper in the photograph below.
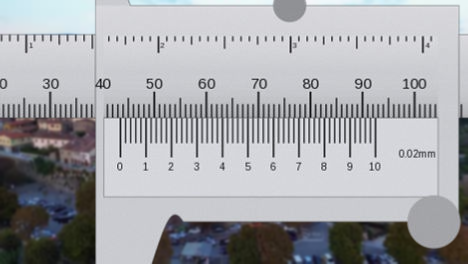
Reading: 43.5 mm
